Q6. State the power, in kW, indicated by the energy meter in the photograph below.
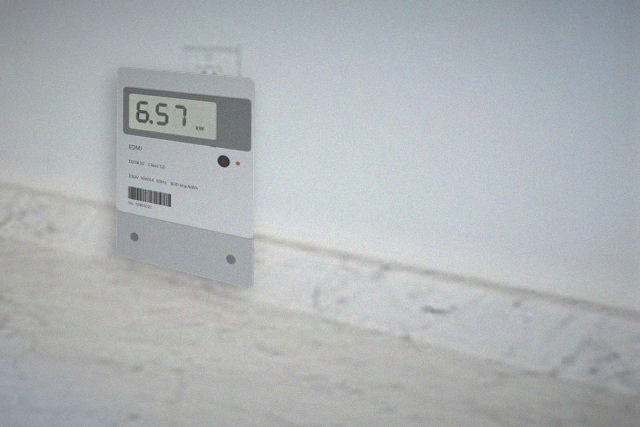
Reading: 6.57 kW
